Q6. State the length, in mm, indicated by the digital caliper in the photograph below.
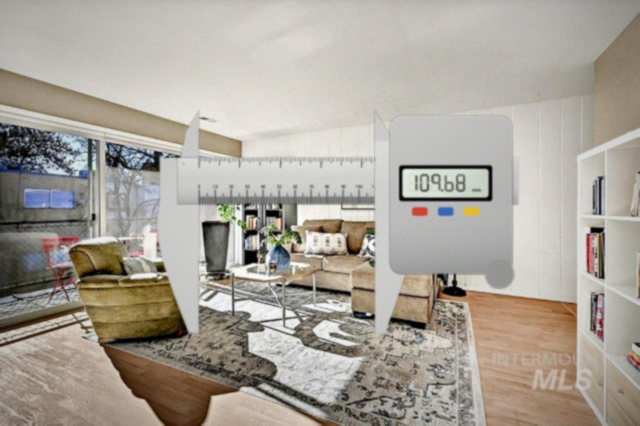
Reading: 109.68 mm
